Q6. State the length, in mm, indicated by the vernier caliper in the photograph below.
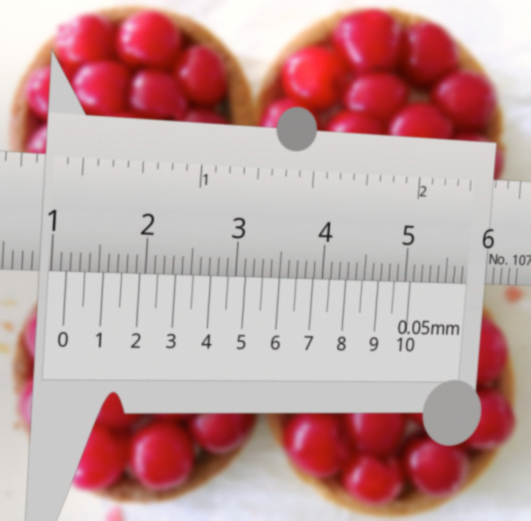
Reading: 11.6 mm
